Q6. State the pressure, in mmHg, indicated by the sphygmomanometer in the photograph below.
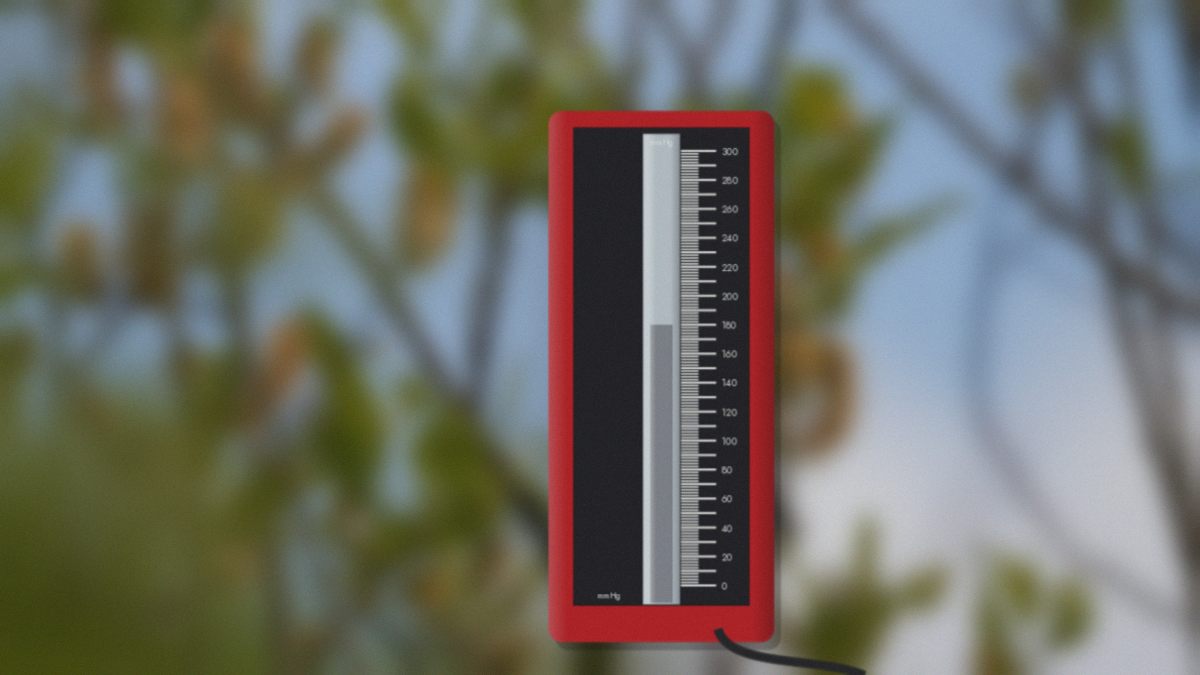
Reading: 180 mmHg
